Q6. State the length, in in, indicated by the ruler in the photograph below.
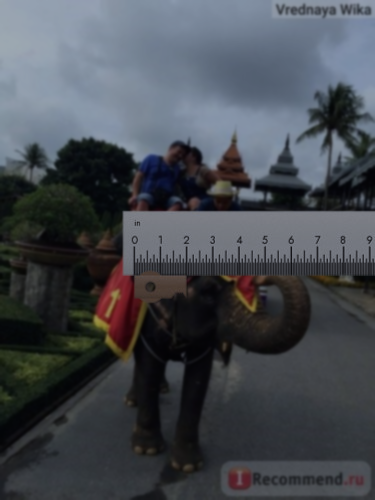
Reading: 2 in
